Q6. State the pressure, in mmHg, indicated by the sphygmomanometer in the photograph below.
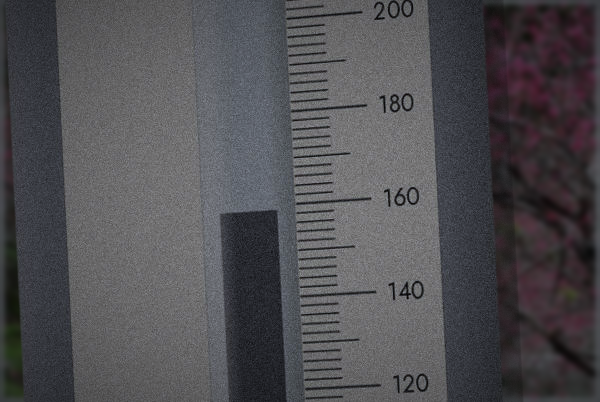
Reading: 159 mmHg
